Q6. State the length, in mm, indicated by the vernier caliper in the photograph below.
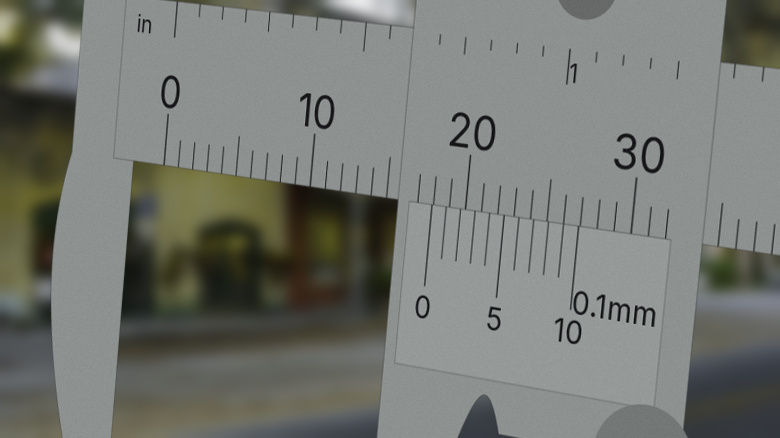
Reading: 17.9 mm
